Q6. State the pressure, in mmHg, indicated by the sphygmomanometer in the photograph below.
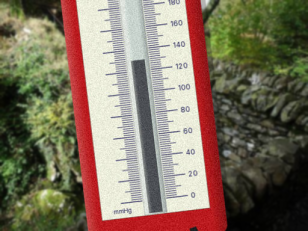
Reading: 130 mmHg
